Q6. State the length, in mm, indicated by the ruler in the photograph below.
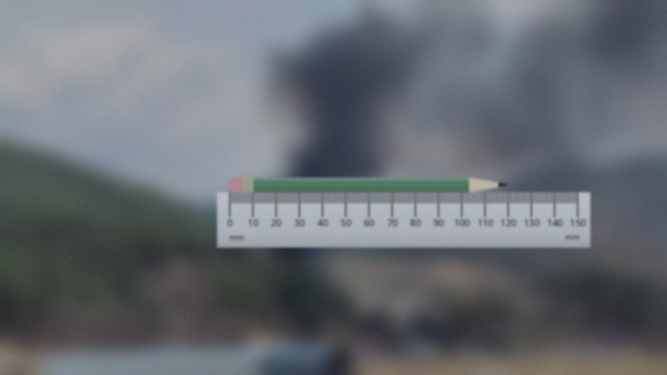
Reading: 120 mm
